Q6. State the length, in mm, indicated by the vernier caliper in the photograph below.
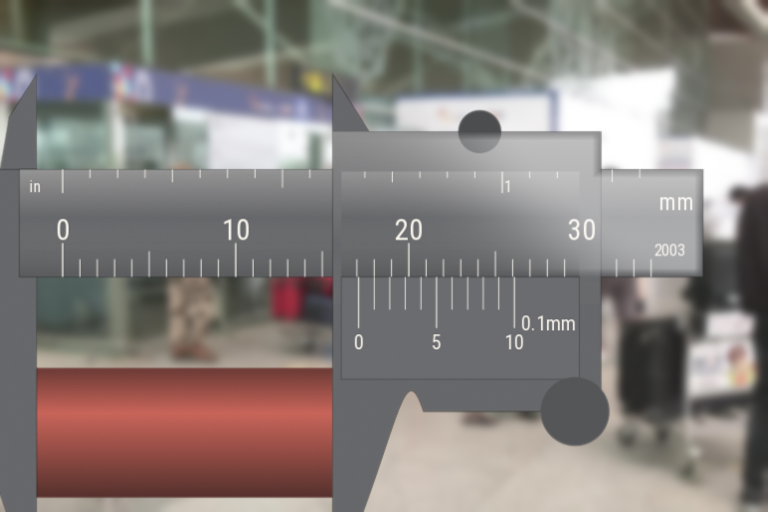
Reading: 17.1 mm
